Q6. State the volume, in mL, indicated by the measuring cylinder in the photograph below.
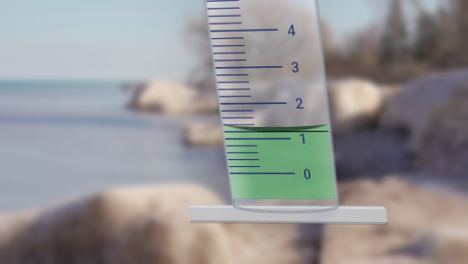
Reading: 1.2 mL
